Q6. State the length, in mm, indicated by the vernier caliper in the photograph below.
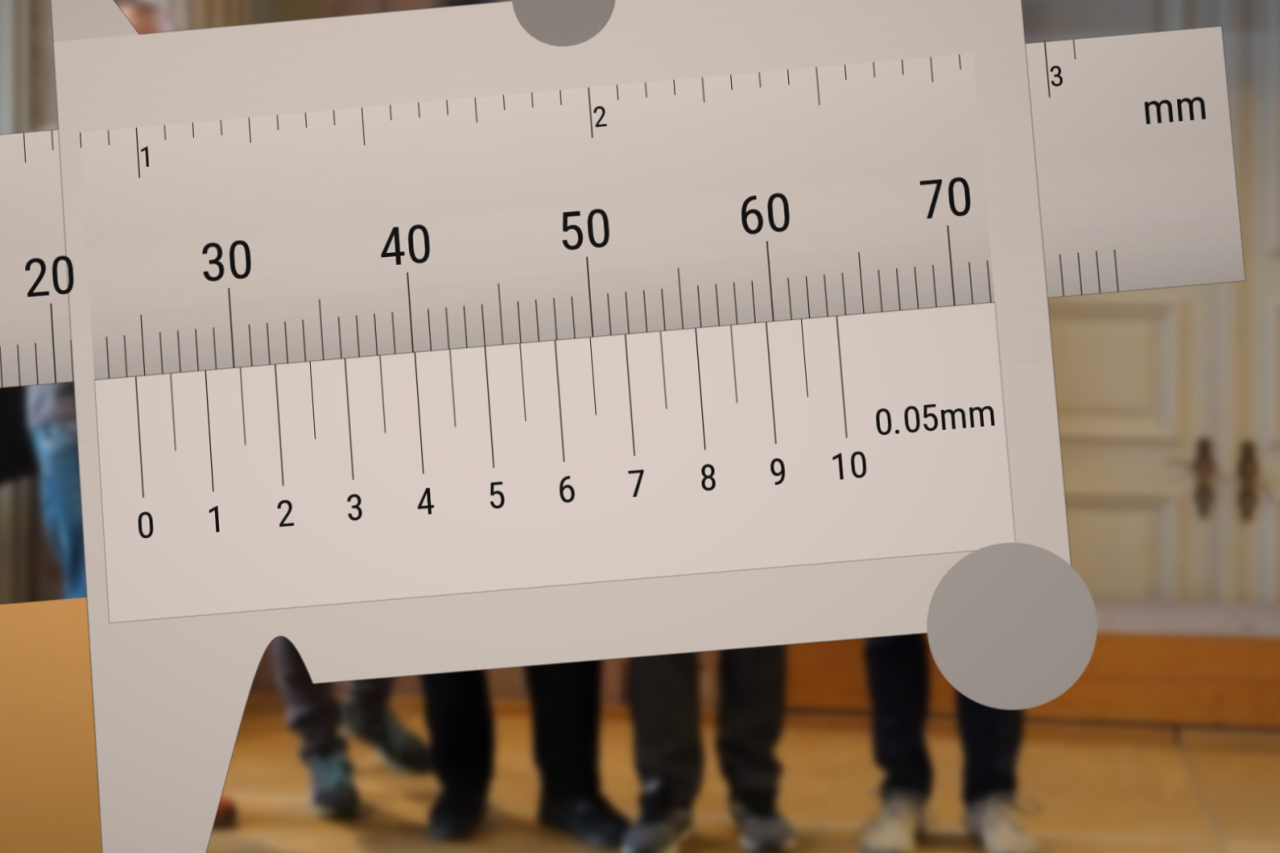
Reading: 24.5 mm
